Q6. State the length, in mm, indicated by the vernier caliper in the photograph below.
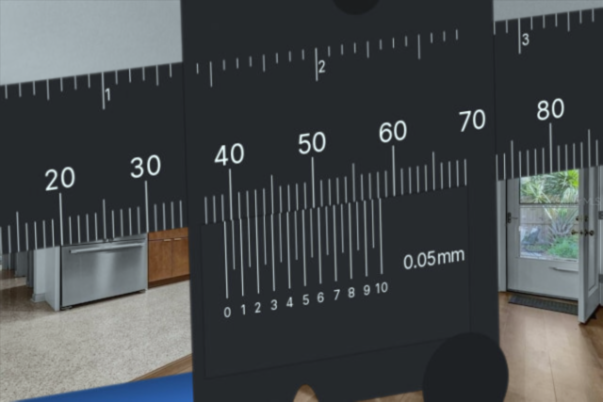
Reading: 39.2 mm
